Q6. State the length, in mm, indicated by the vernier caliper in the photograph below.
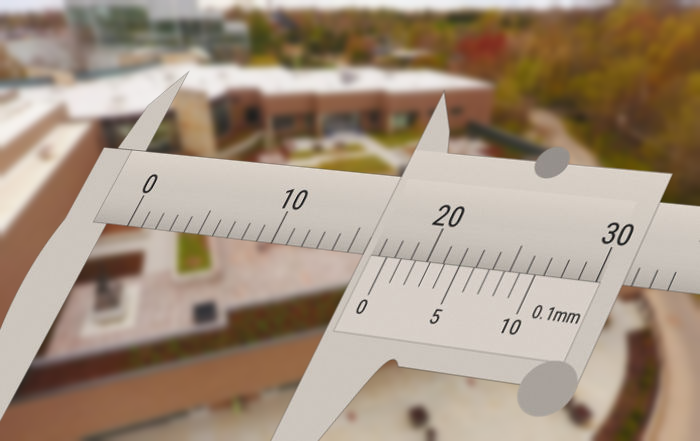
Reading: 17.5 mm
